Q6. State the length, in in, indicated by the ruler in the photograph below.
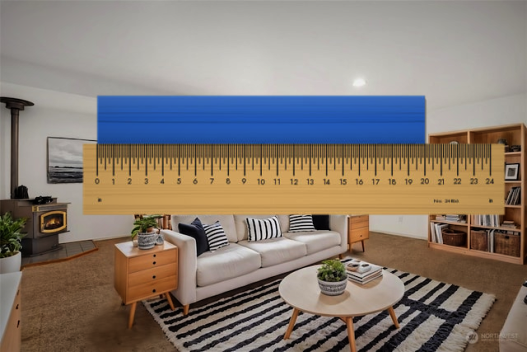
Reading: 20 in
